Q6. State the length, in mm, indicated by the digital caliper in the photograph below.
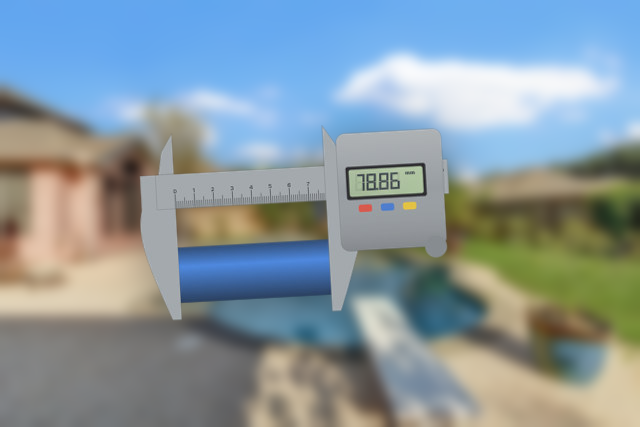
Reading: 78.86 mm
